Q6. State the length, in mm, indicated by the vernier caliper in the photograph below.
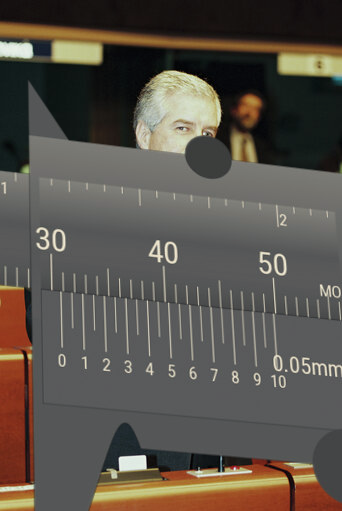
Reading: 30.8 mm
